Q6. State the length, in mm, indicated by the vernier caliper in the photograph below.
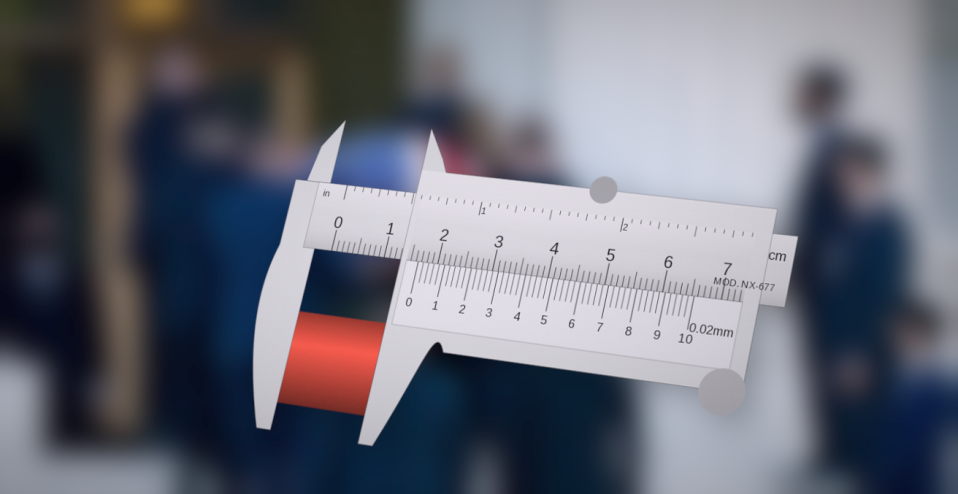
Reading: 16.4 mm
